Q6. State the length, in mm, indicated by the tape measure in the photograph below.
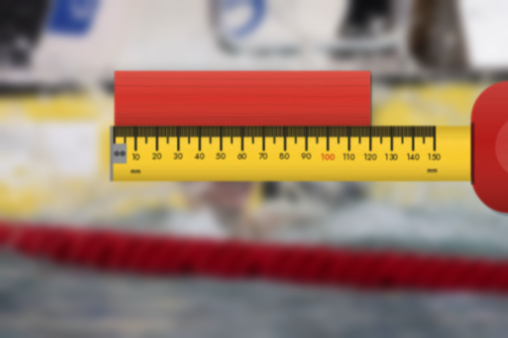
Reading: 120 mm
